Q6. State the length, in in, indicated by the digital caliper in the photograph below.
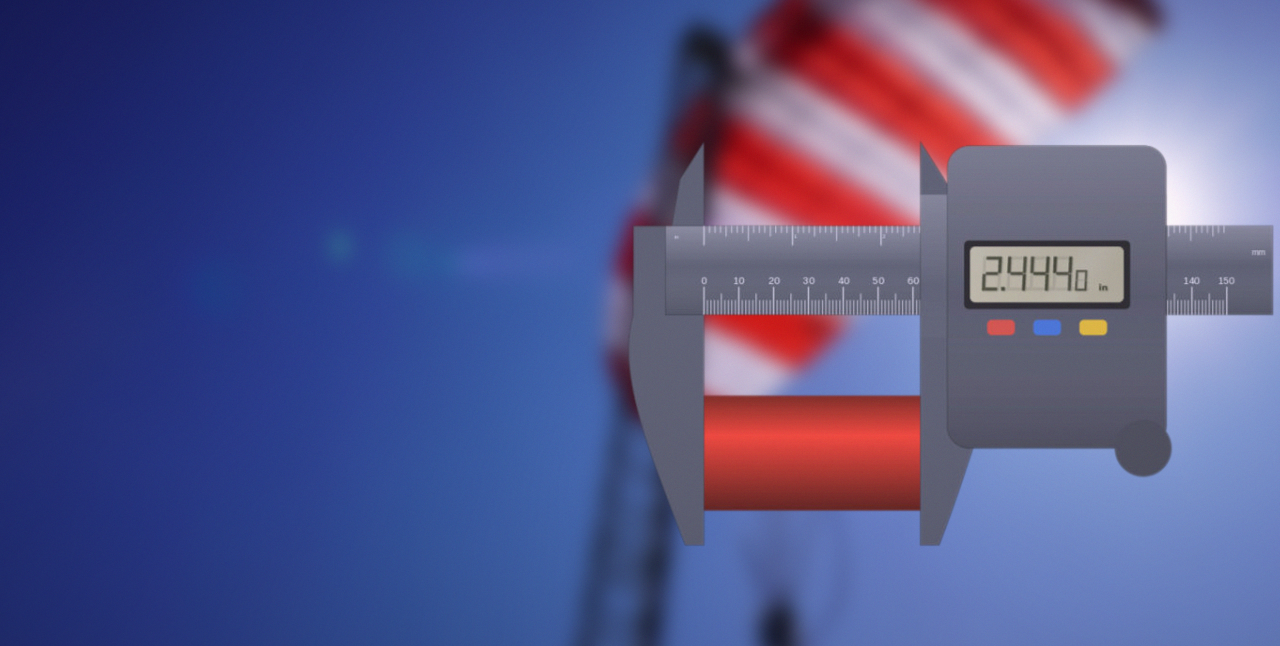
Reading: 2.4440 in
